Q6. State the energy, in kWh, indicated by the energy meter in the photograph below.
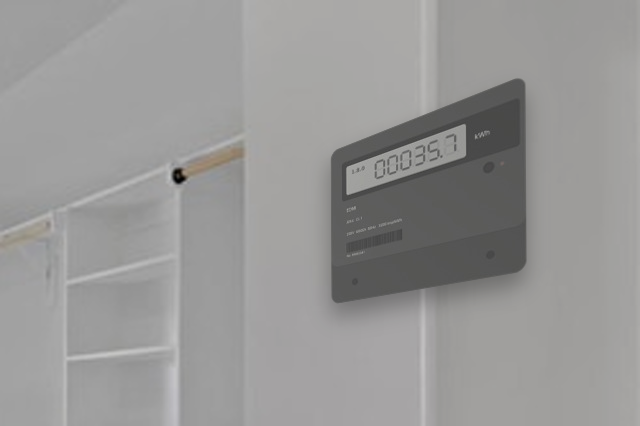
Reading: 35.7 kWh
